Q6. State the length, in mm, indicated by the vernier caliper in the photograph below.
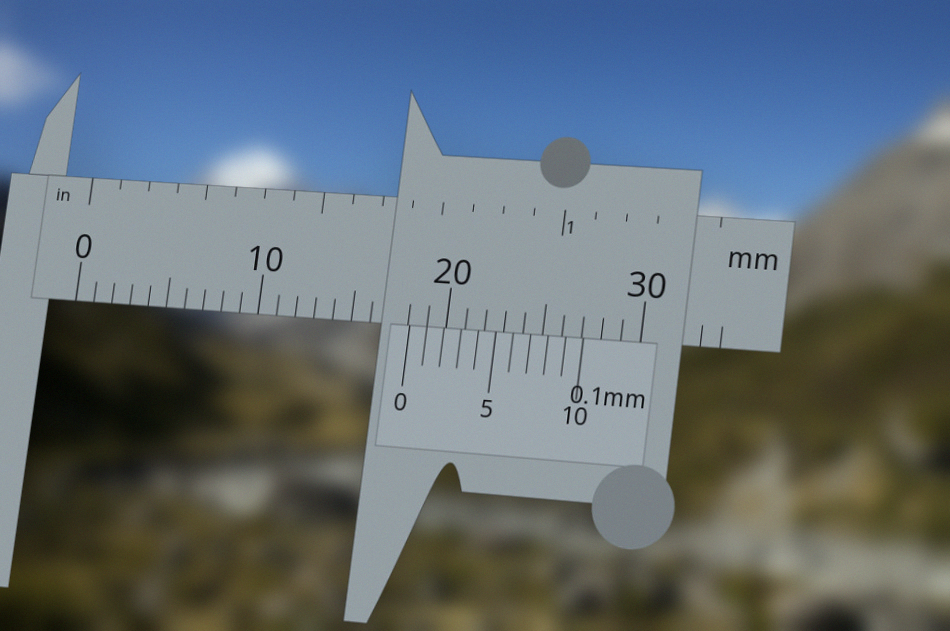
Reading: 18.1 mm
